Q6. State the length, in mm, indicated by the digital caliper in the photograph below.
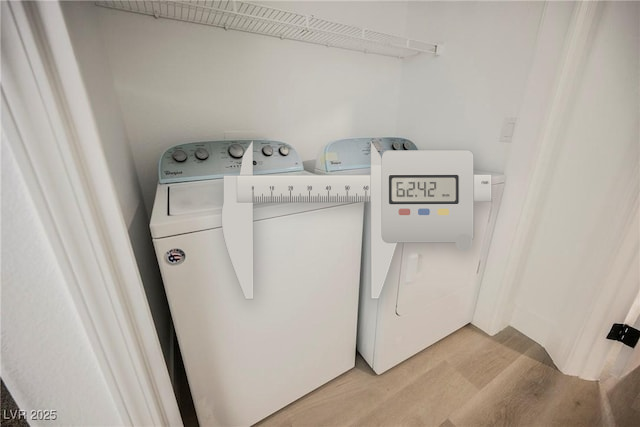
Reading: 62.42 mm
